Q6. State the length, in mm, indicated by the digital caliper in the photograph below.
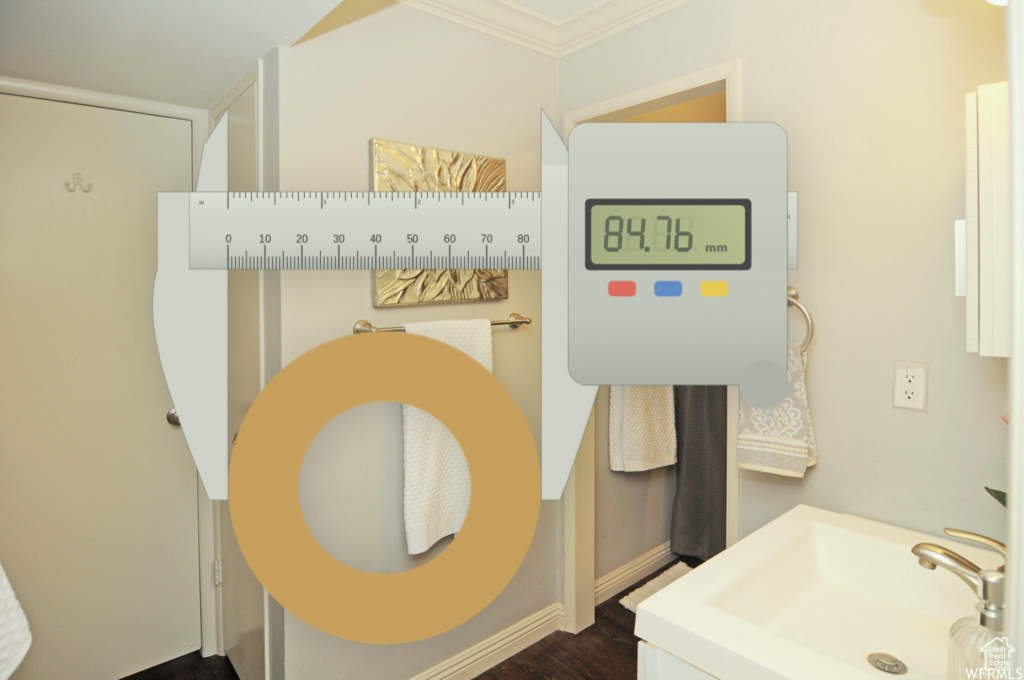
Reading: 84.76 mm
